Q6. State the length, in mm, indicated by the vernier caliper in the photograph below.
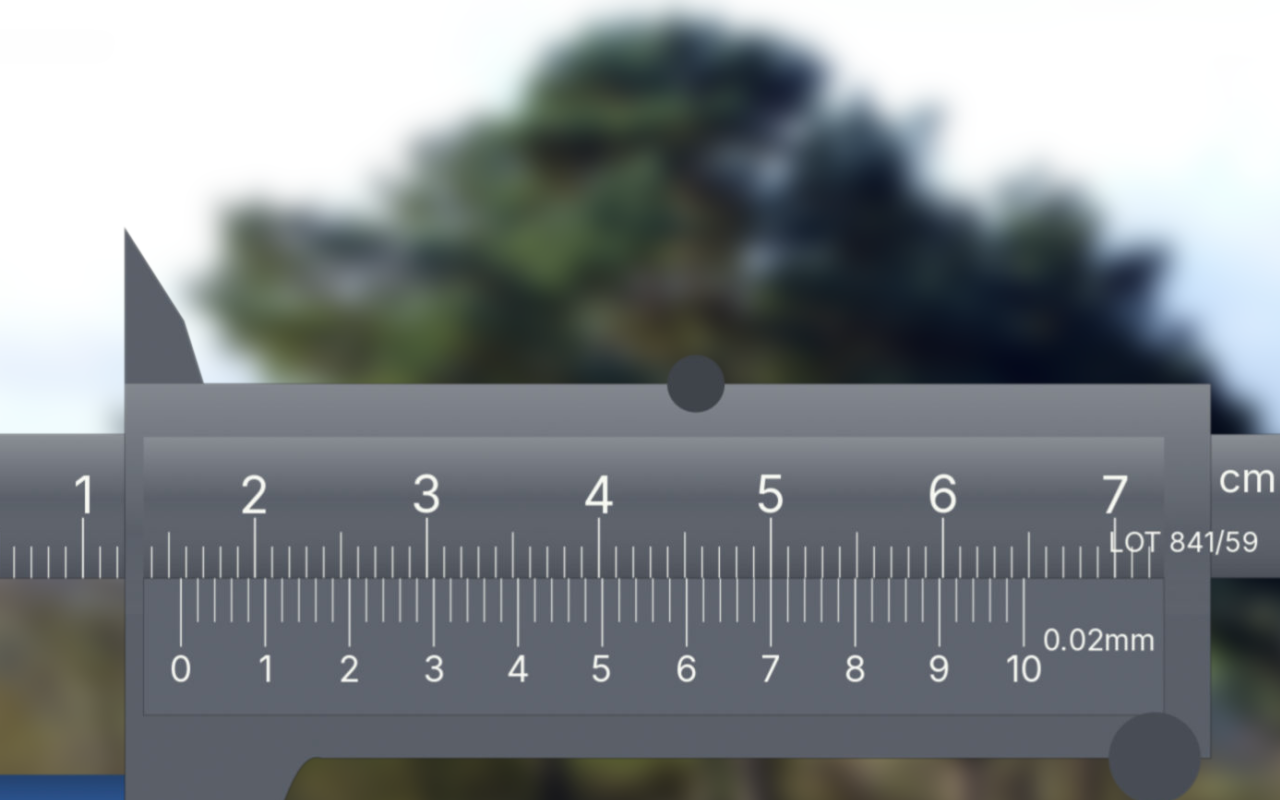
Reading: 15.7 mm
